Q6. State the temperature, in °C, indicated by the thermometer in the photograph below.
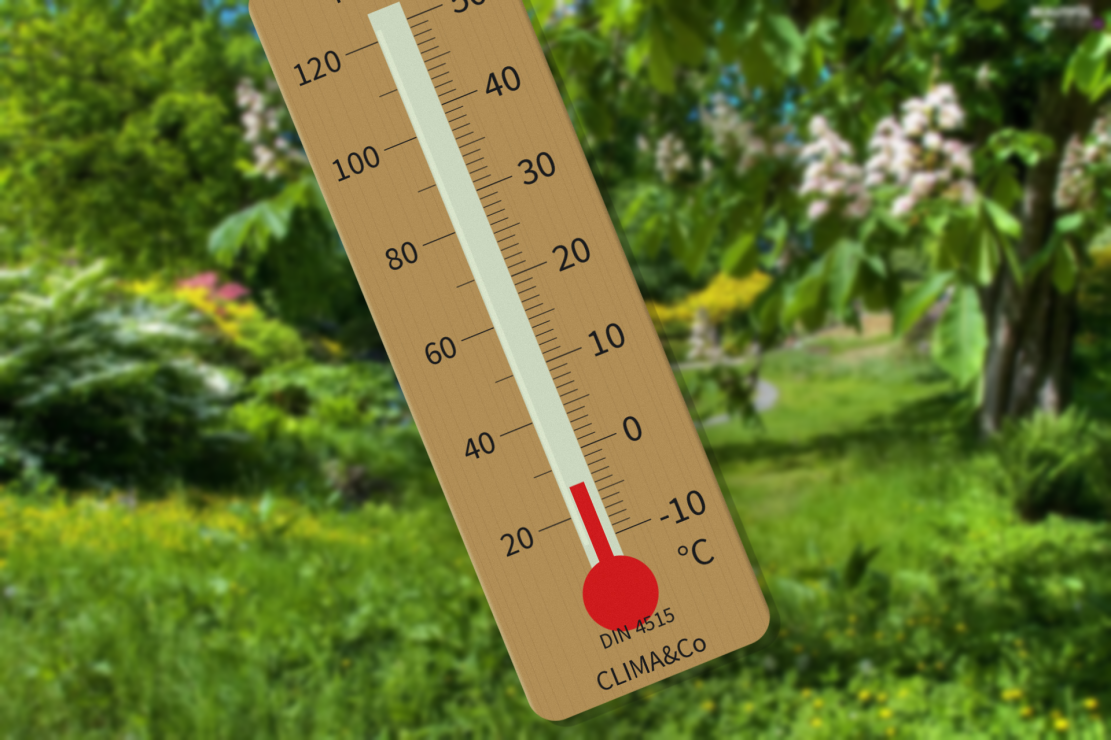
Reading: -3.5 °C
